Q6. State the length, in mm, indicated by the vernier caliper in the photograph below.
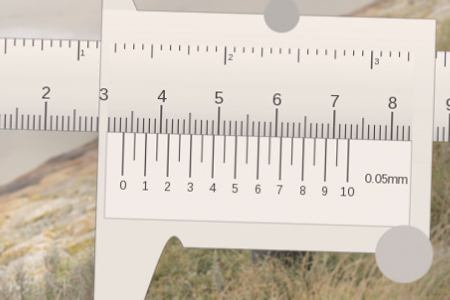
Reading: 33.6 mm
